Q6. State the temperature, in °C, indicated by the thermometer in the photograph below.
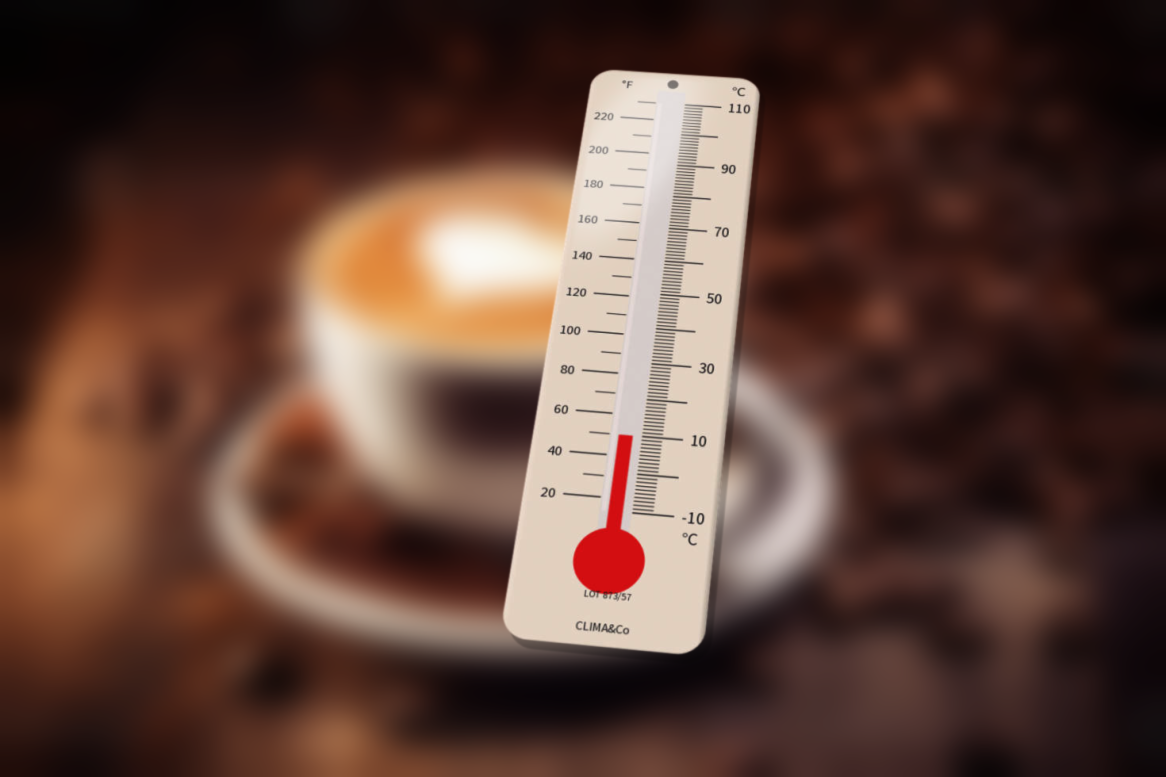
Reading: 10 °C
